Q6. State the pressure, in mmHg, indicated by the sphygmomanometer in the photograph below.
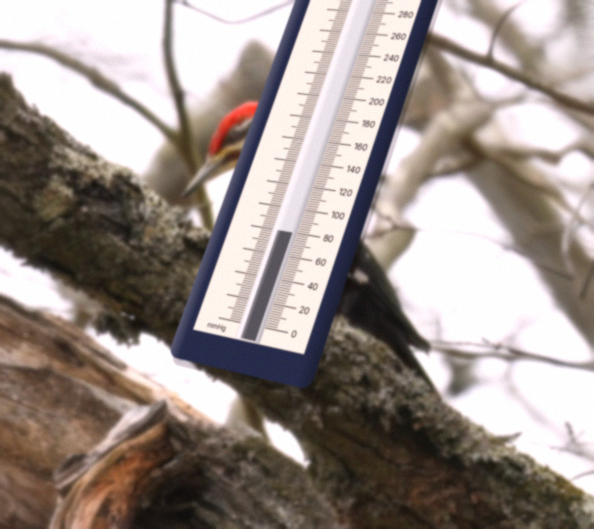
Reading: 80 mmHg
